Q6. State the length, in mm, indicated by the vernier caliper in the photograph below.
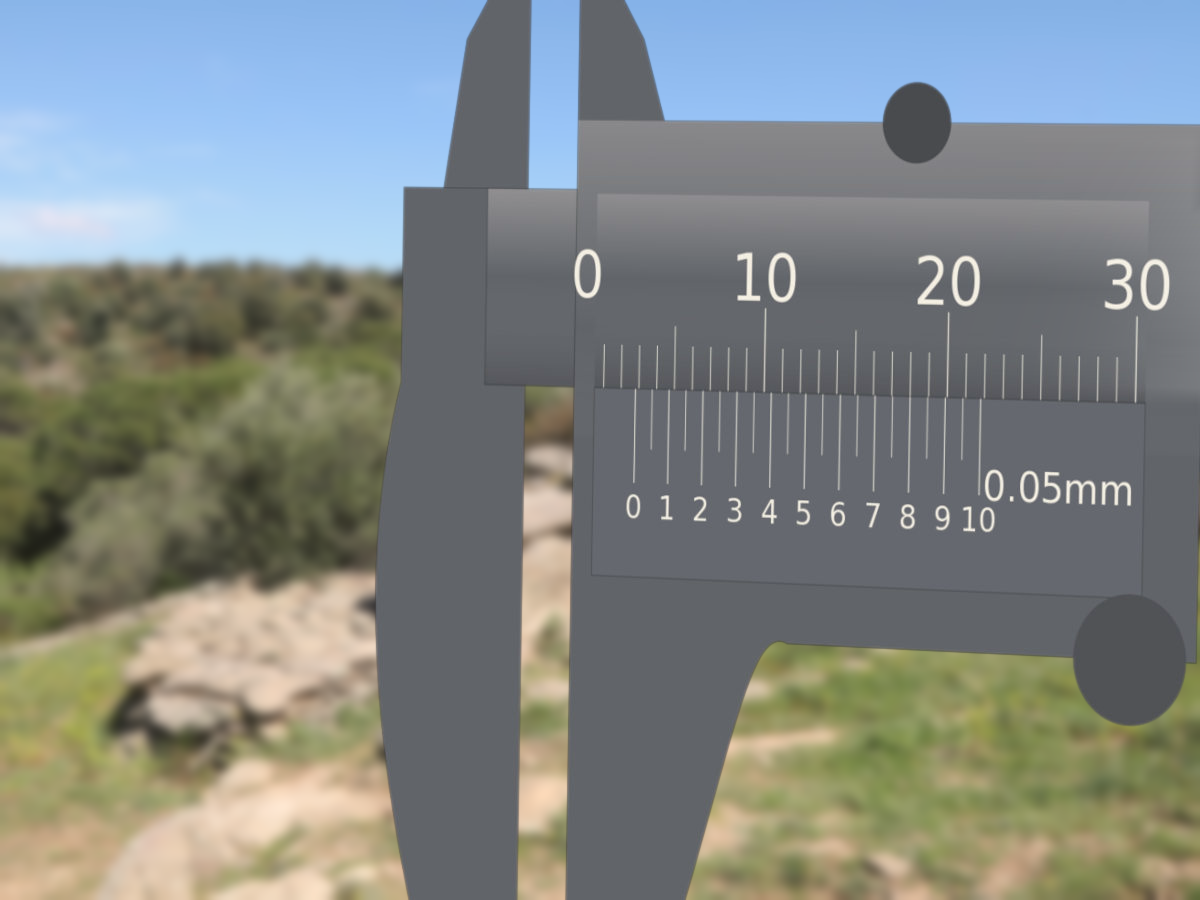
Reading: 2.8 mm
